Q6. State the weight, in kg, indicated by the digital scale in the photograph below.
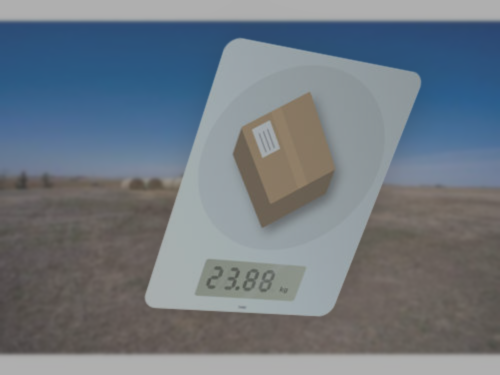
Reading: 23.88 kg
